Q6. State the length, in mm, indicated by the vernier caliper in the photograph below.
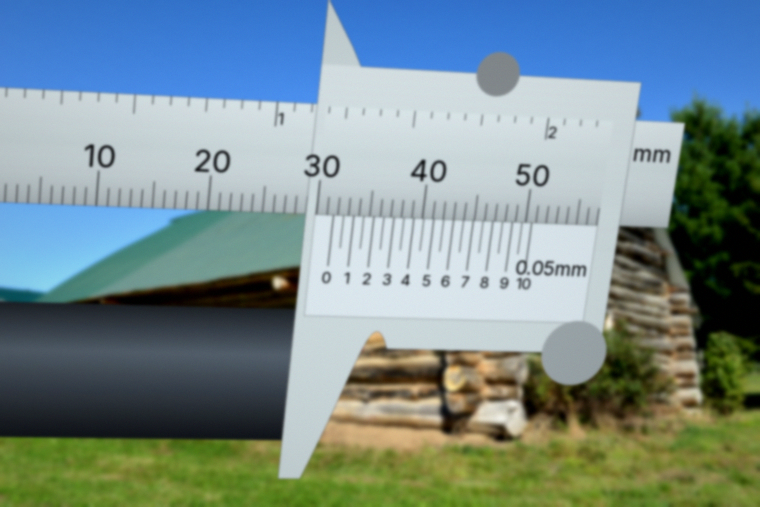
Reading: 31.6 mm
